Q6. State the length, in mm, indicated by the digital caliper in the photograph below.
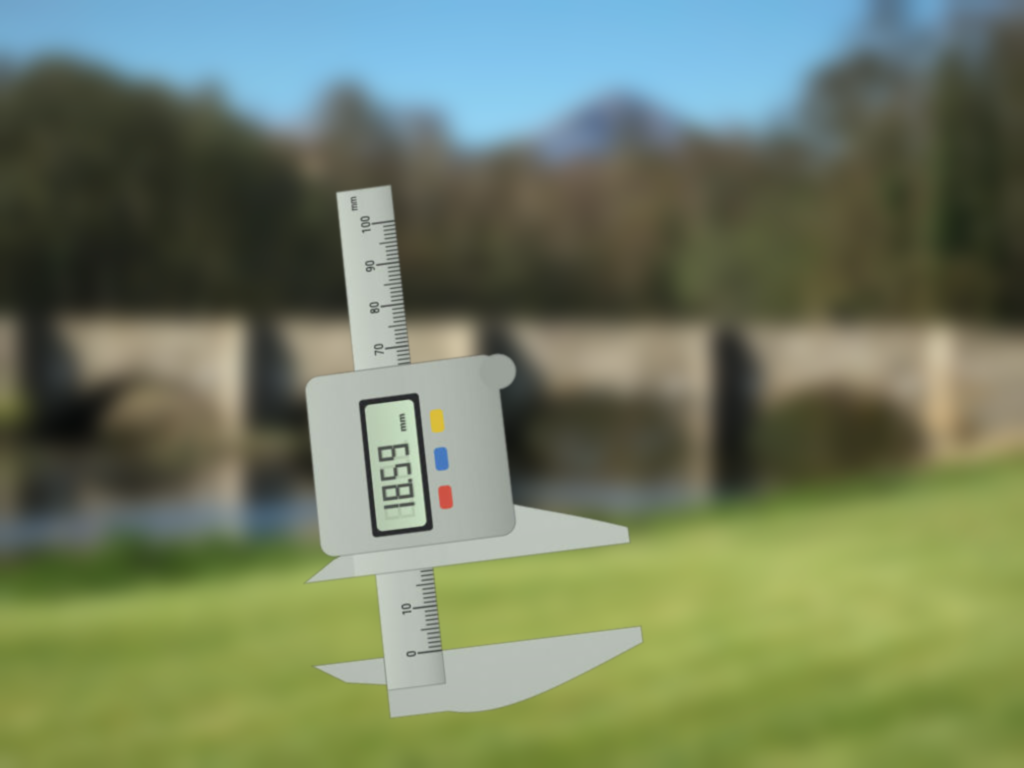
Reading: 18.59 mm
